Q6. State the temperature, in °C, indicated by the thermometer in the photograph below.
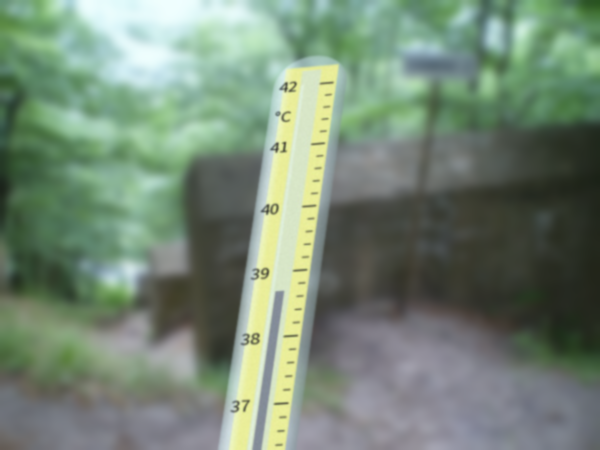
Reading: 38.7 °C
